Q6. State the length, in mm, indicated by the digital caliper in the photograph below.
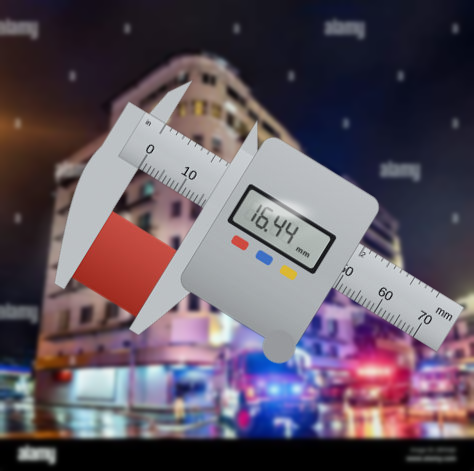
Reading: 16.44 mm
